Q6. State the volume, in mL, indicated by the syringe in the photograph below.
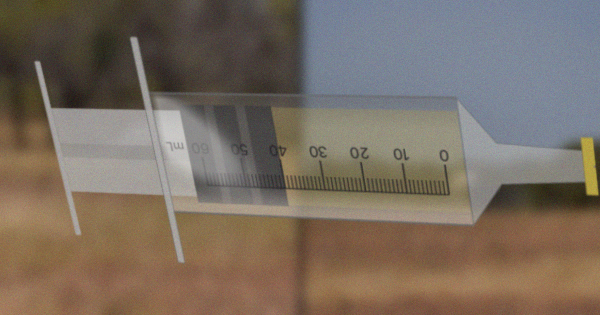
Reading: 40 mL
